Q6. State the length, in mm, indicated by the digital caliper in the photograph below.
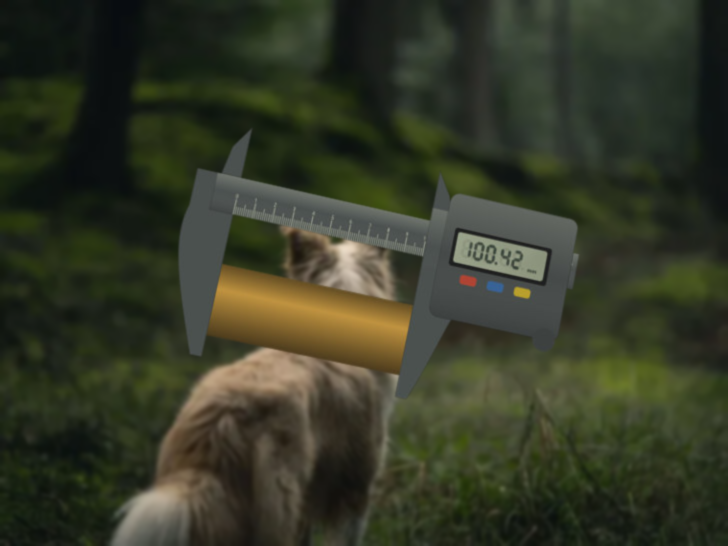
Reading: 100.42 mm
